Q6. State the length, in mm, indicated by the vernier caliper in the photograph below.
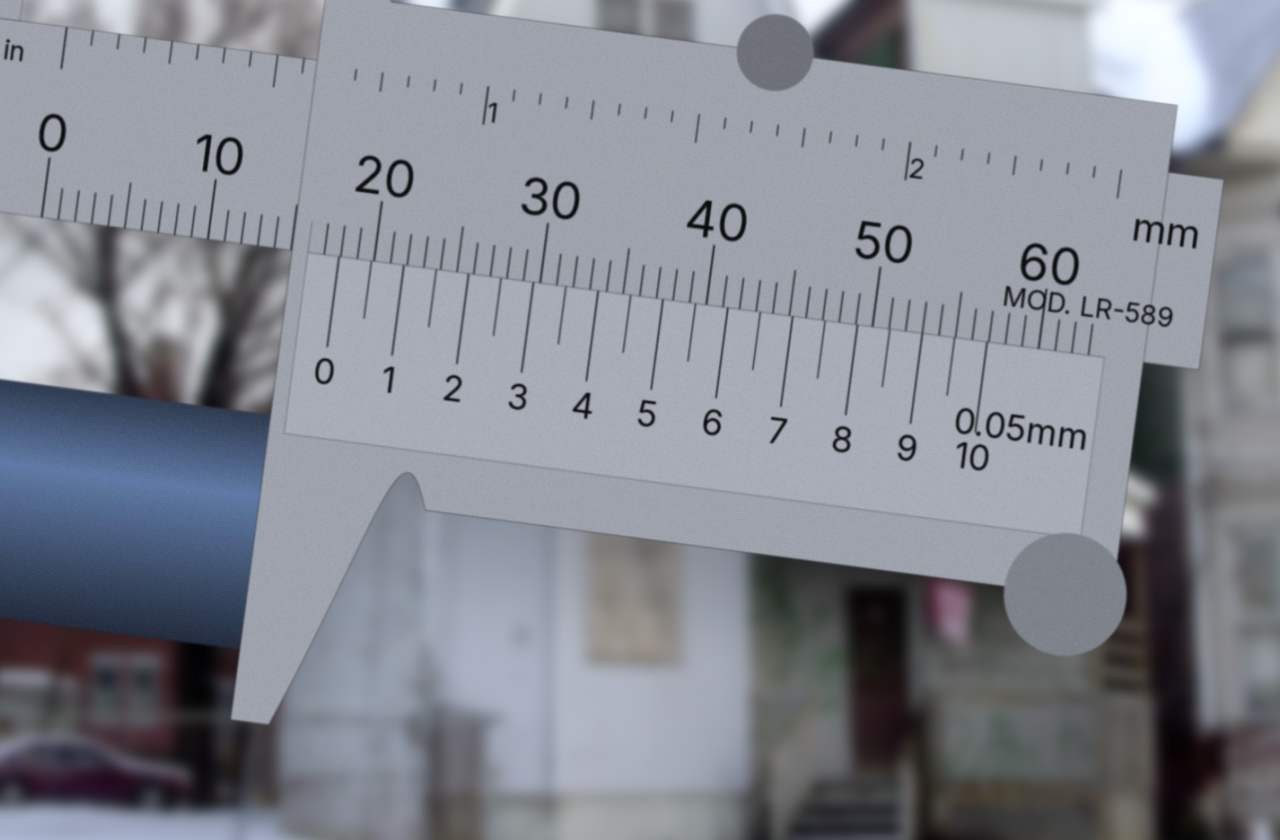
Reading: 17.9 mm
